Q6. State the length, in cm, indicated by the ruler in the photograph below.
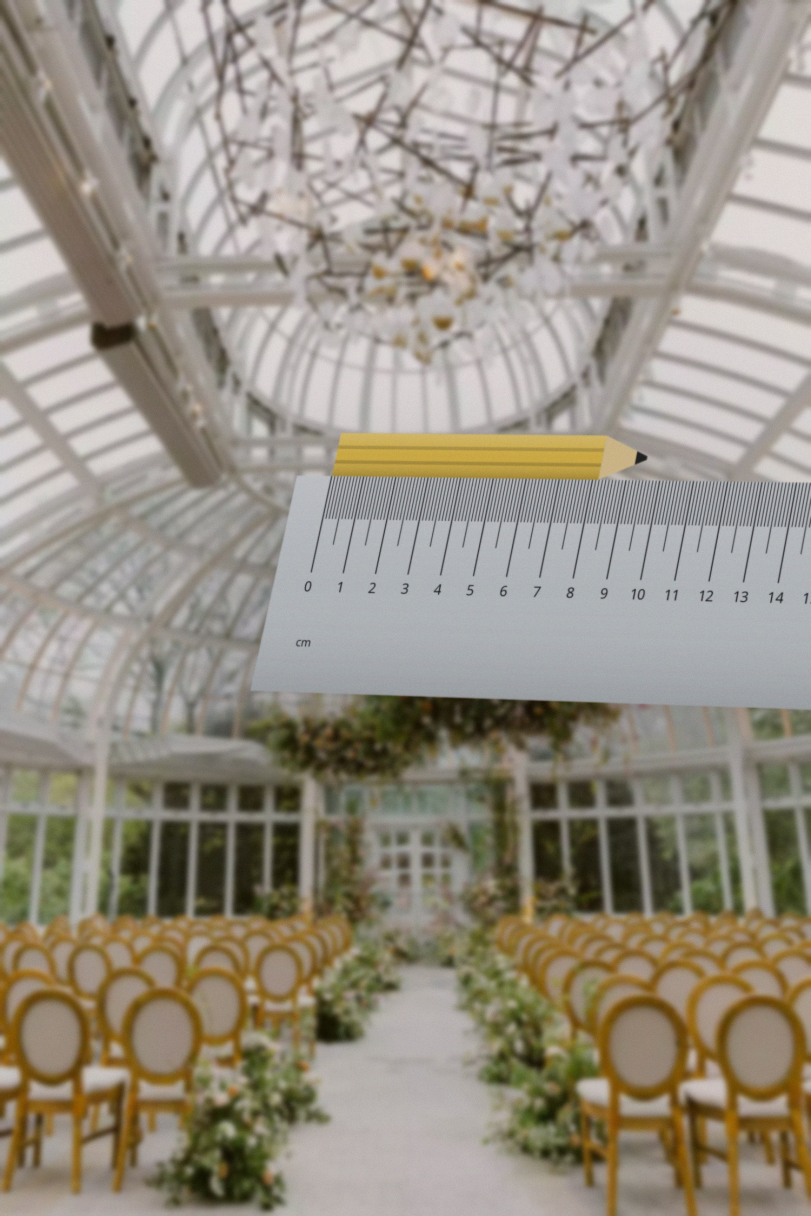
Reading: 9.5 cm
